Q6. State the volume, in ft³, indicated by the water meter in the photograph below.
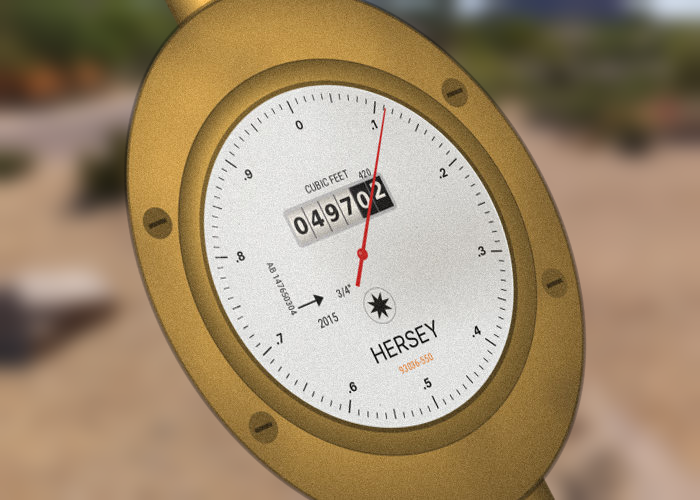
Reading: 49702.11 ft³
